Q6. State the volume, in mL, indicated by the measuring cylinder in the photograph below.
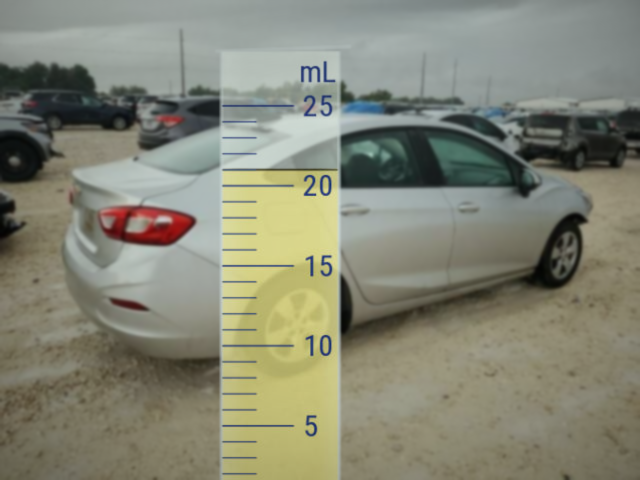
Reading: 21 mL
